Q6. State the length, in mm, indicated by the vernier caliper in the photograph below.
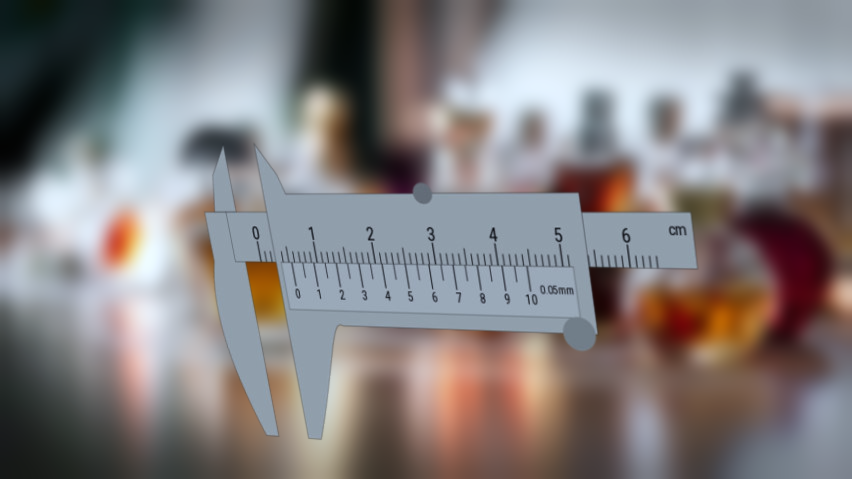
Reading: 5.5 mm
